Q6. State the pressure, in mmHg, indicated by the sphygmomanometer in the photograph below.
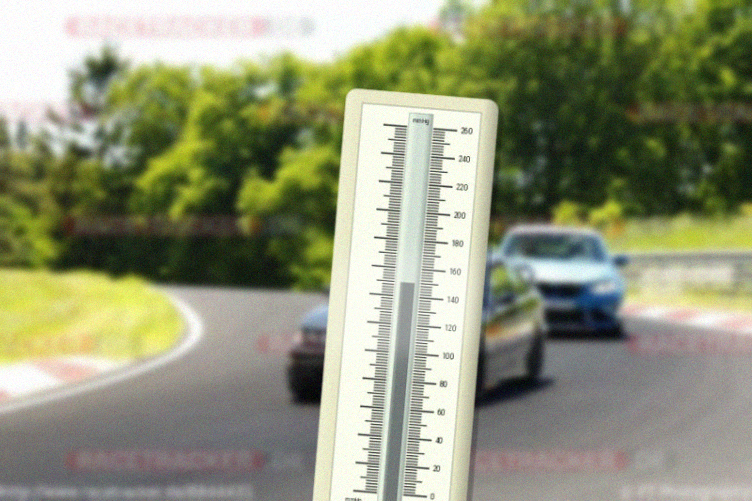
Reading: 150 mmHg
